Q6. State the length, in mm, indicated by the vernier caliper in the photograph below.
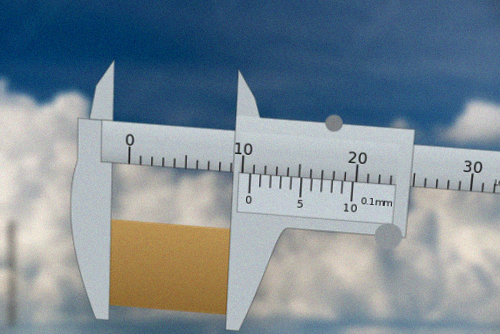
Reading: 10.7 mm
